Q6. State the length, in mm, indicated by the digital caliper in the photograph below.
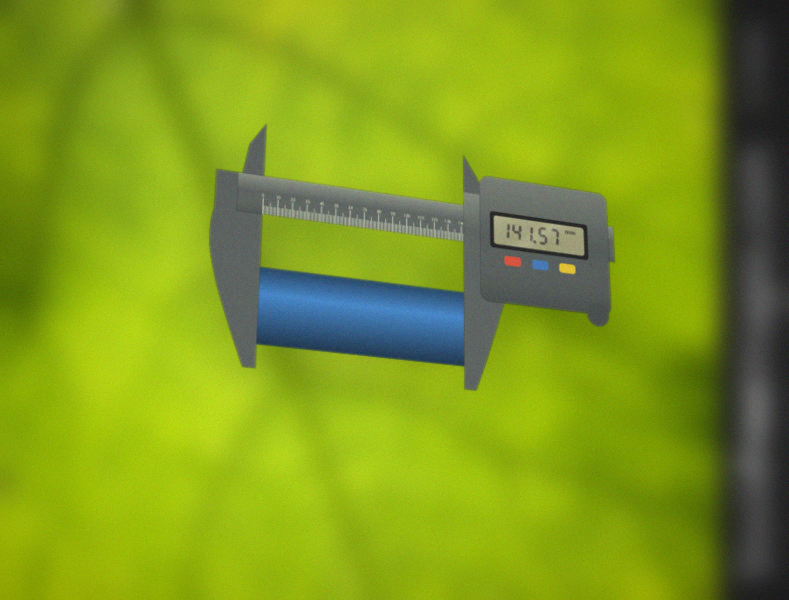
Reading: 141.57 mm
